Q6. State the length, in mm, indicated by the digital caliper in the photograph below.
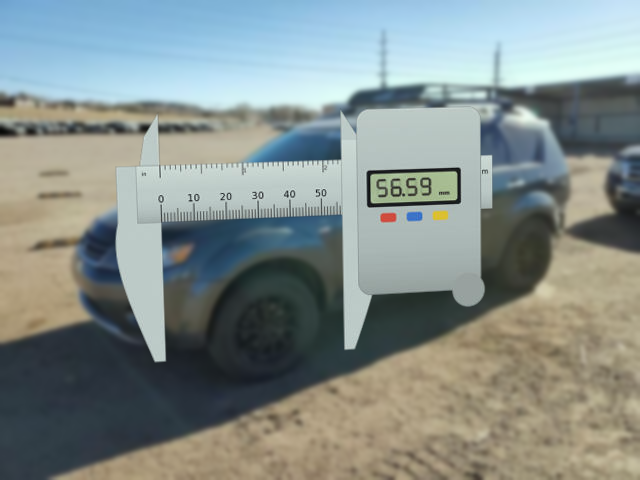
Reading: 56.59 mm
